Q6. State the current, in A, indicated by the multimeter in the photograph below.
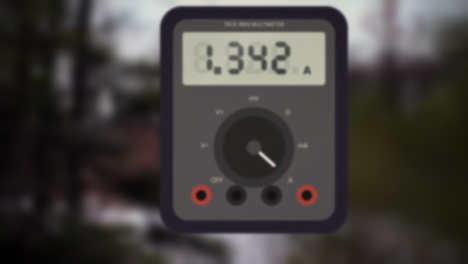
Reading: 1.342 A
